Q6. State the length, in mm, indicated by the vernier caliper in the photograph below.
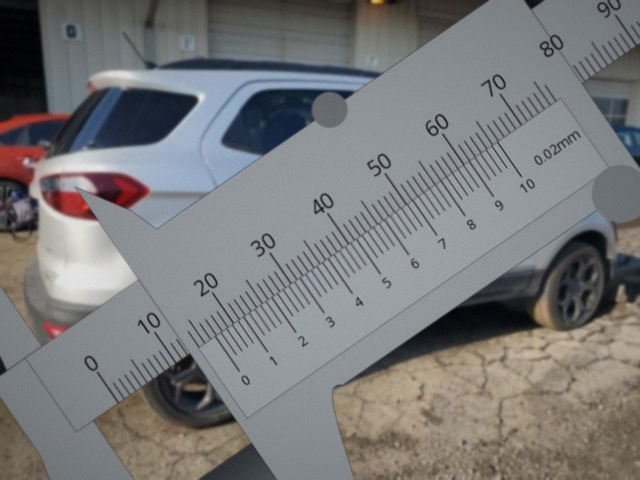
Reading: 16.8 mm
